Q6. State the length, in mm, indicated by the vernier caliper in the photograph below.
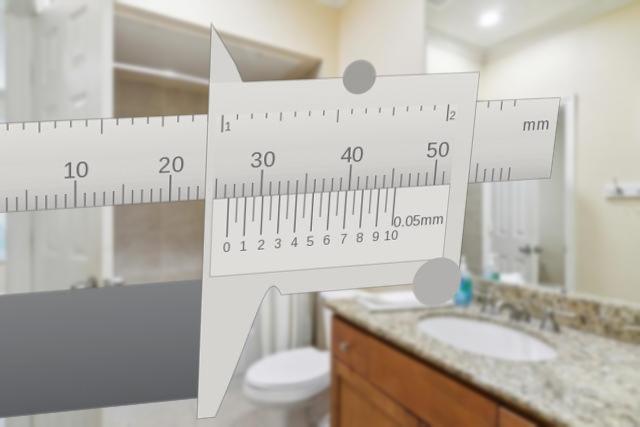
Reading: 26.4 mm
